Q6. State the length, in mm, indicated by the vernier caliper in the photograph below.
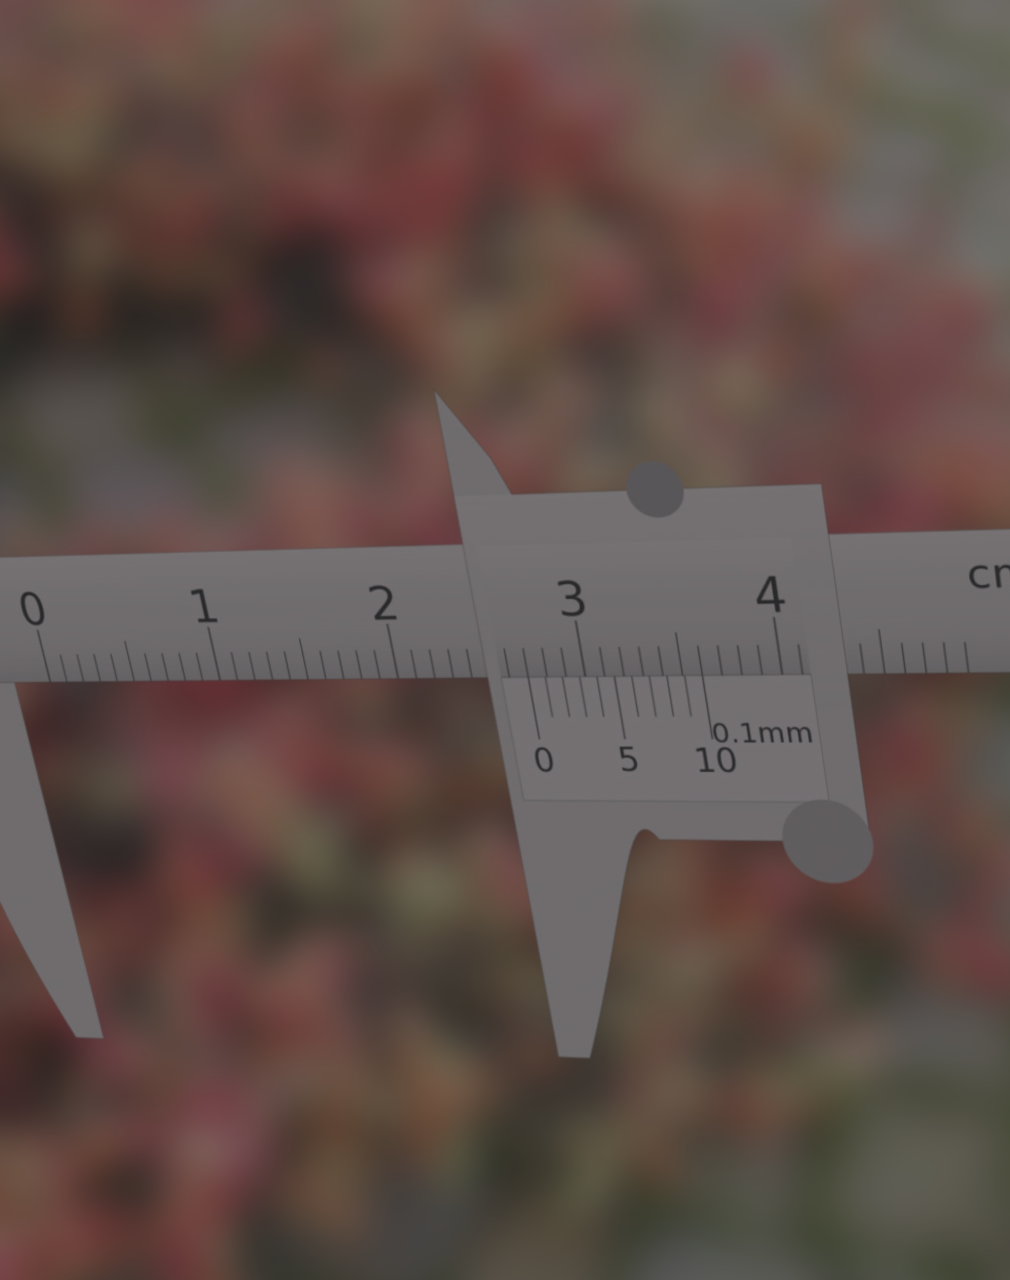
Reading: 27.0 mm
